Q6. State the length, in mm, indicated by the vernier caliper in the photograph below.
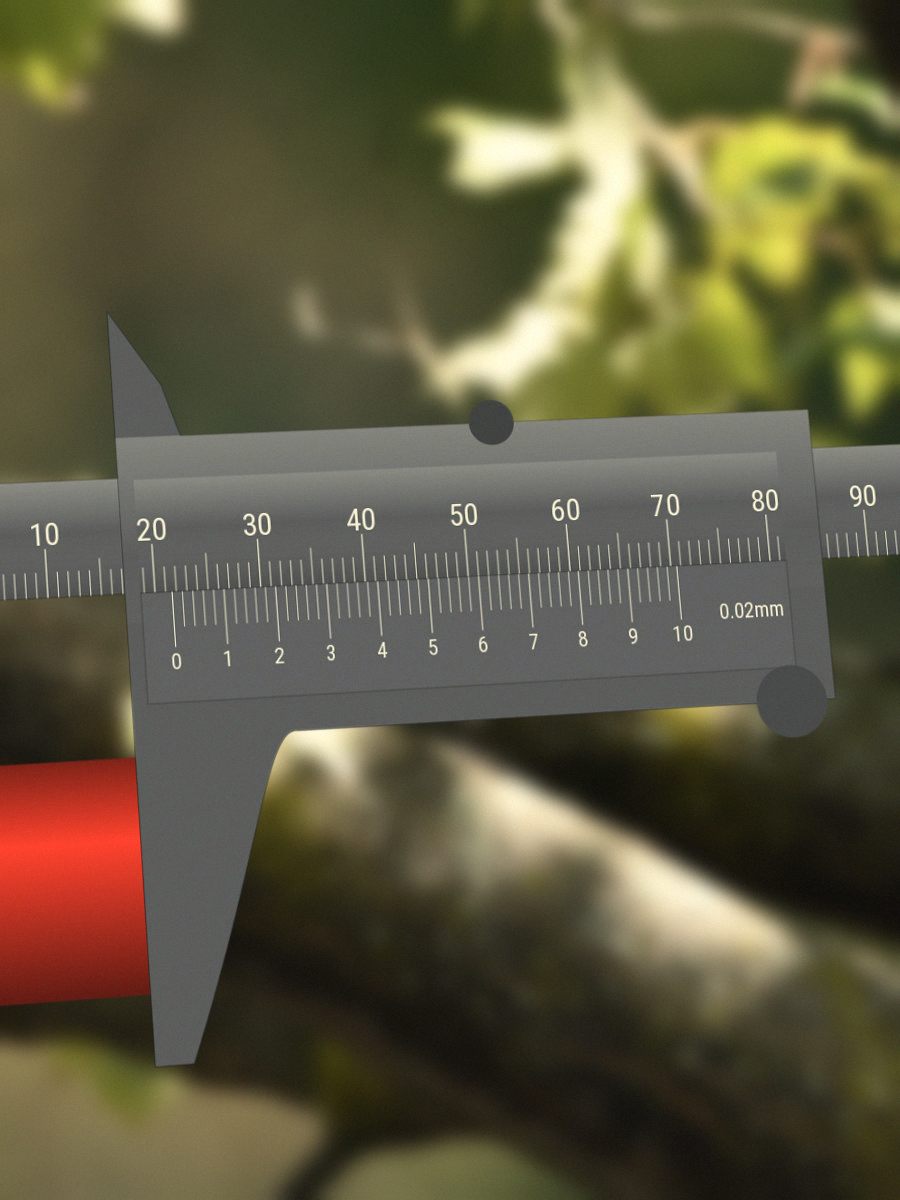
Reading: 21.6 mm
